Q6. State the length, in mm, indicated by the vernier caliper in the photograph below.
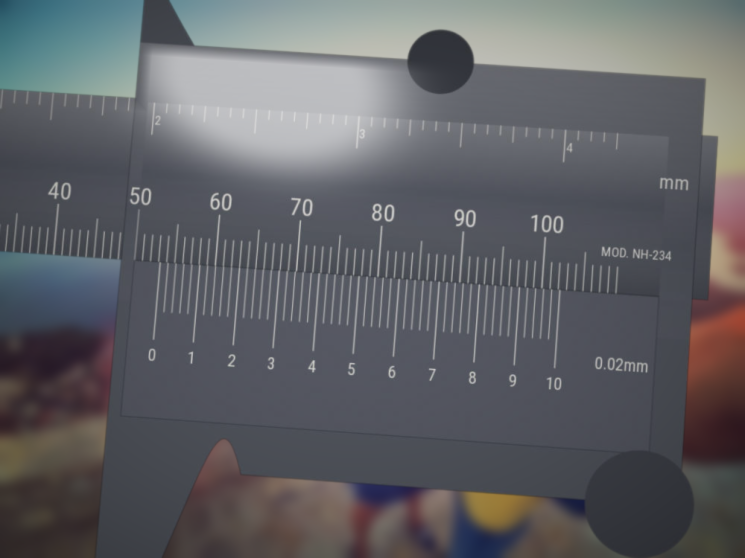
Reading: 53.2 mm
